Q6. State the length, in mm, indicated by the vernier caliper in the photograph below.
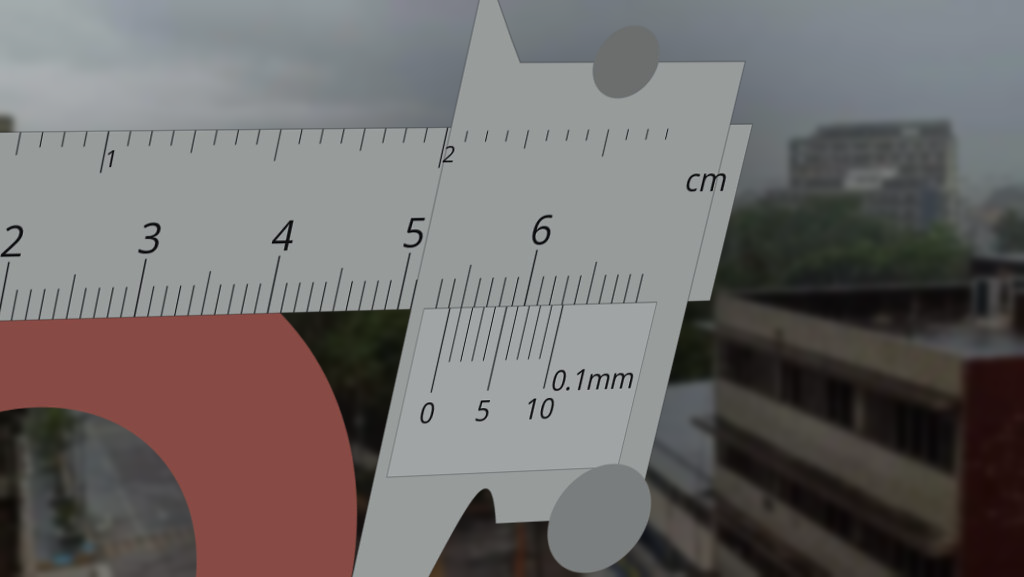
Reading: 54.1 mm
